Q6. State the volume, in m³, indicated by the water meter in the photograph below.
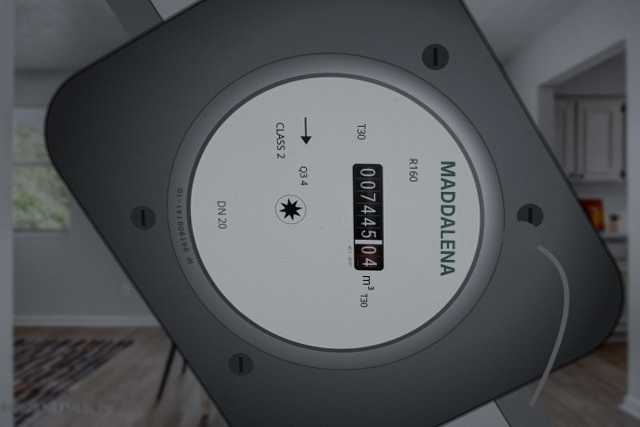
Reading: 7445.04 m³
